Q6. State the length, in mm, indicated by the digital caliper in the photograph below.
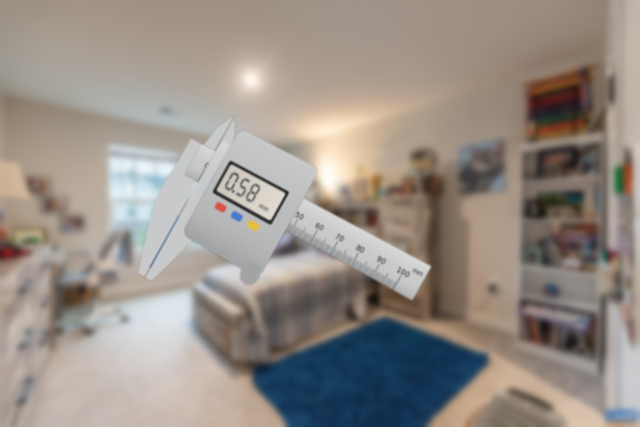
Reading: 0.58 mm
